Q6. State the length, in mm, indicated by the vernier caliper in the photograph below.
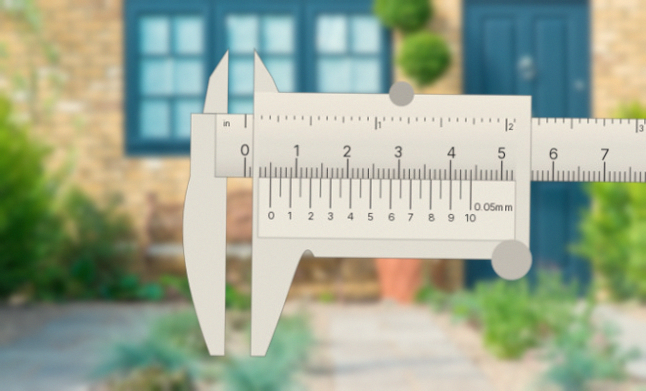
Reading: 5.0 mm
